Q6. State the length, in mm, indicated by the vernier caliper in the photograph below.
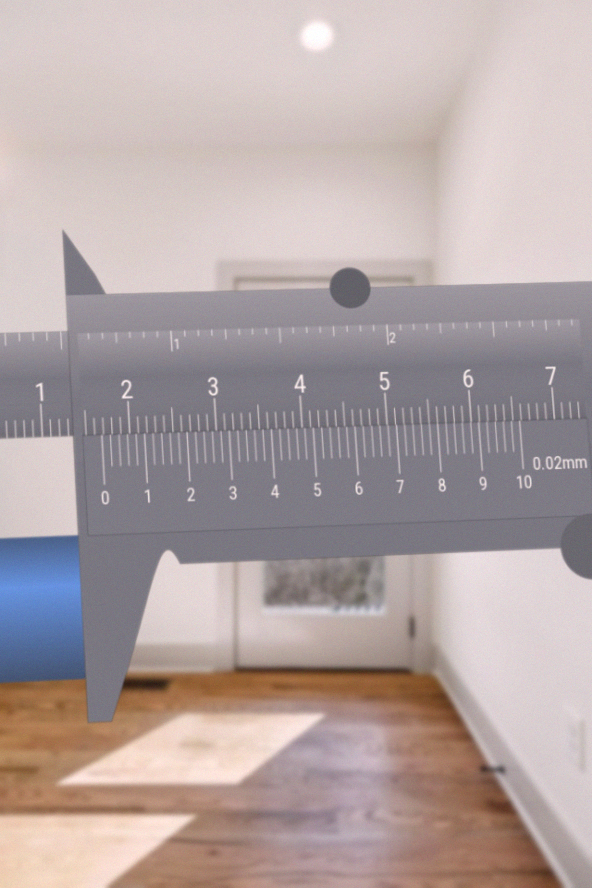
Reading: 16.8 mm
